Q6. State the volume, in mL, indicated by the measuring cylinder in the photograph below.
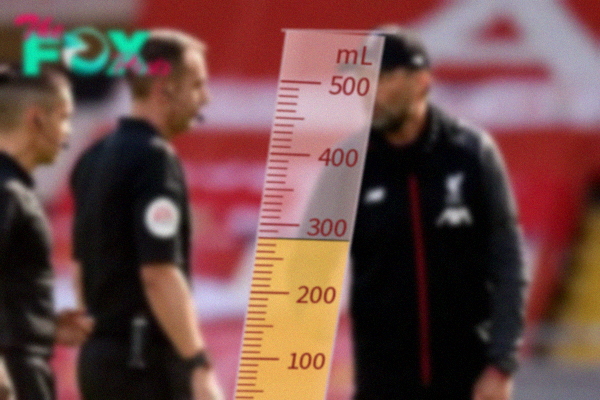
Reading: 280 mL
